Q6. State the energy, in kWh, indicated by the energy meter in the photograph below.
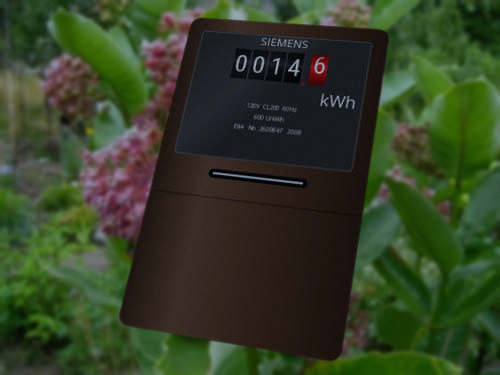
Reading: 14.6 kWh
